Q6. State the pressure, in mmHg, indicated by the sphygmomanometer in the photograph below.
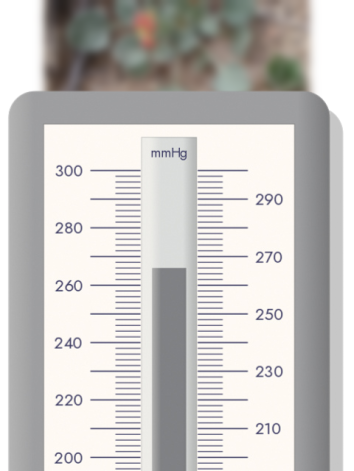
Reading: 266 mmHg
